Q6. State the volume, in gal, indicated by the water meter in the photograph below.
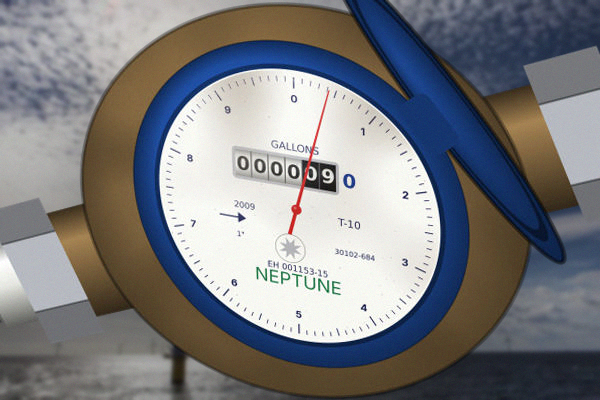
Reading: 90.4 gal
